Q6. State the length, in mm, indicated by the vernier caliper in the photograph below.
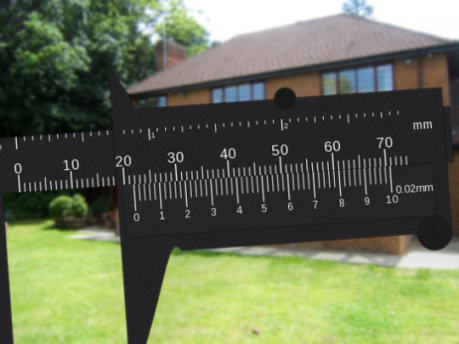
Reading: 21.8 mm
